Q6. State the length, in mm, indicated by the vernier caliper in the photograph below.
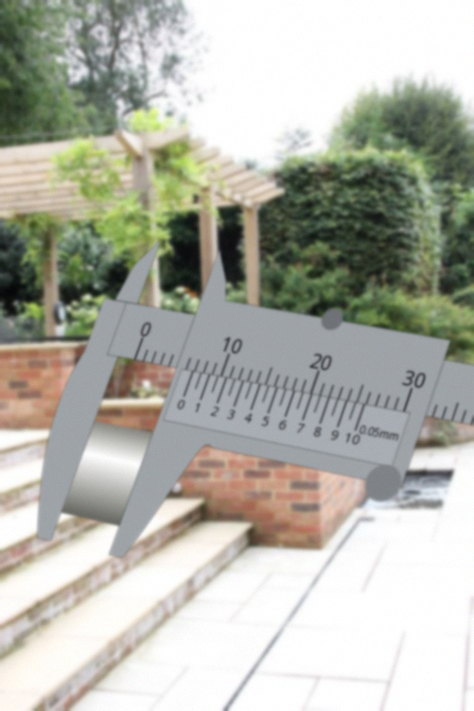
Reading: 6.8 mm
